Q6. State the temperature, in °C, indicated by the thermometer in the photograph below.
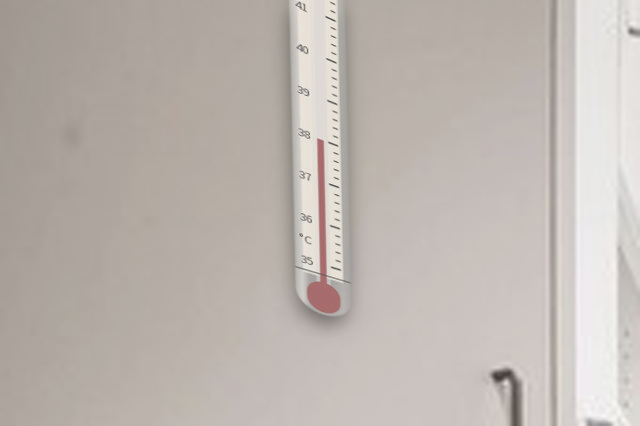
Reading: 38 °C
